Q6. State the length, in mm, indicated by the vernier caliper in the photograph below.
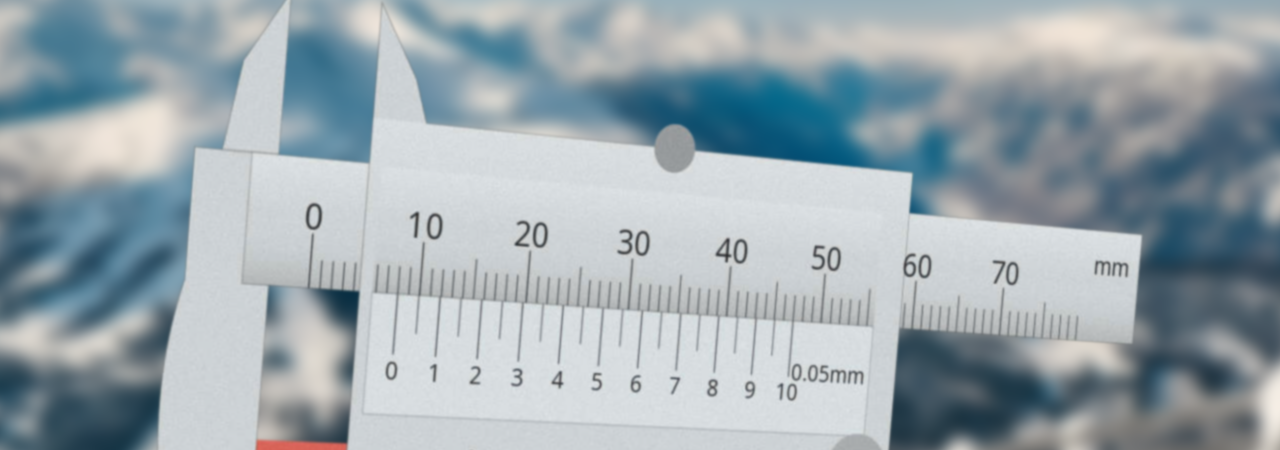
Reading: 8.0 mm
